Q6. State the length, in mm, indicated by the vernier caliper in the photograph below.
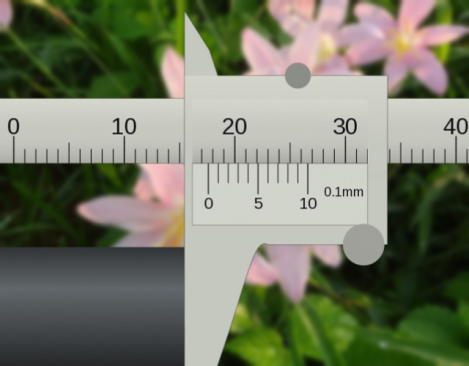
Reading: 17.6 mm
